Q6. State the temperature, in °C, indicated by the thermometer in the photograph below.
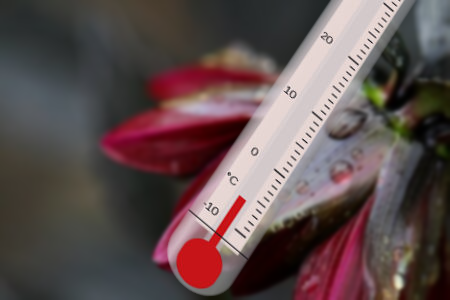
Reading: -6 °C
